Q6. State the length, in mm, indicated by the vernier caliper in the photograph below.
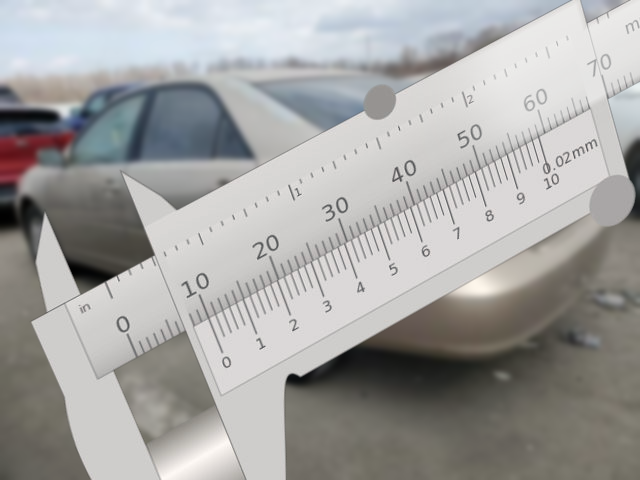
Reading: 10.0 mm
